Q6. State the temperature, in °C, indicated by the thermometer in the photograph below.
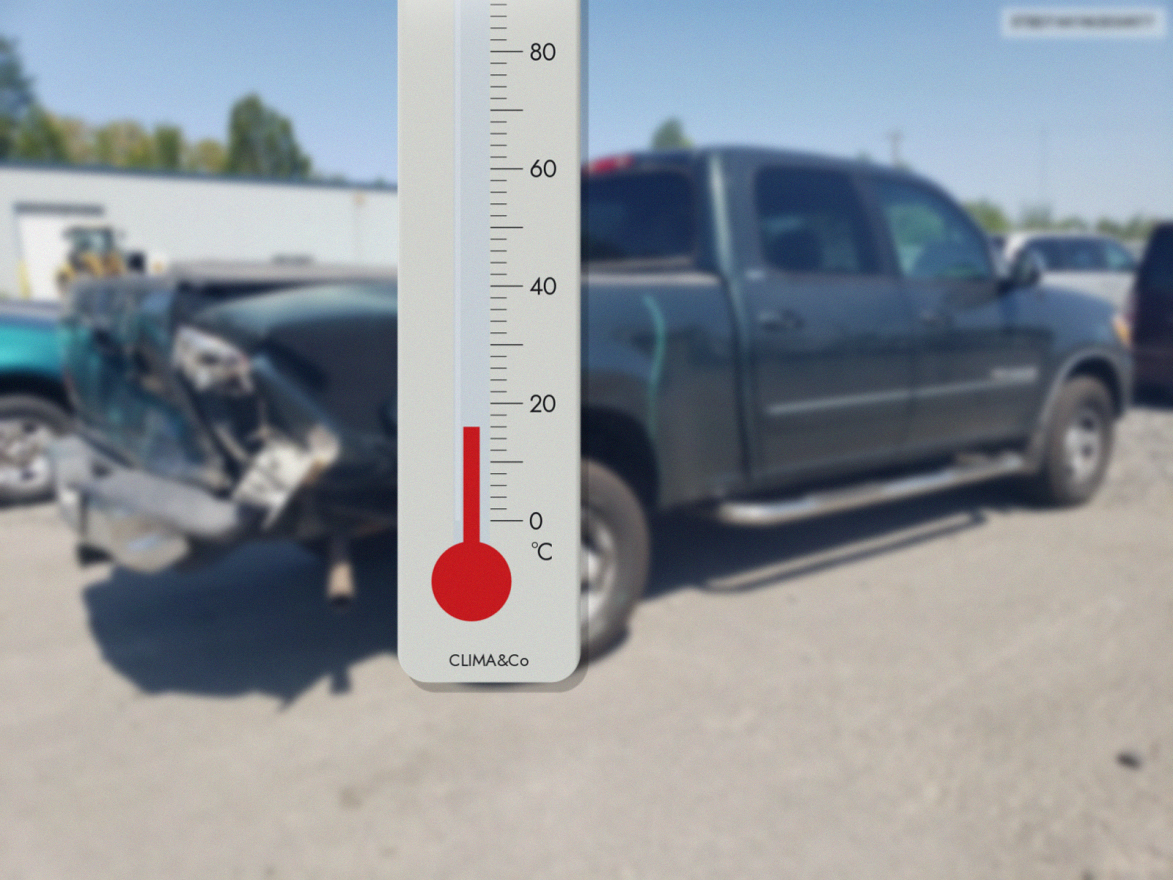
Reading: 16 °C
